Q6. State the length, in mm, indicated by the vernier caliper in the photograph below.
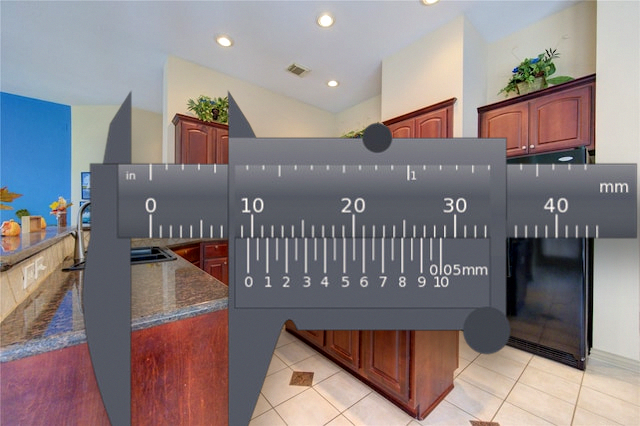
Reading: 9.6 mm
